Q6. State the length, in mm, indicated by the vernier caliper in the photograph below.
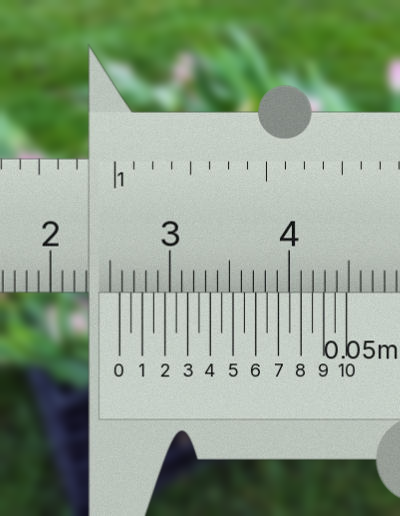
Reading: 25.8 mm
